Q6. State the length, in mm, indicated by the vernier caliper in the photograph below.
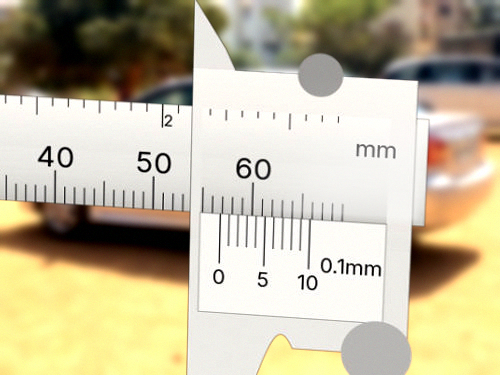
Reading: 56.8 mm
